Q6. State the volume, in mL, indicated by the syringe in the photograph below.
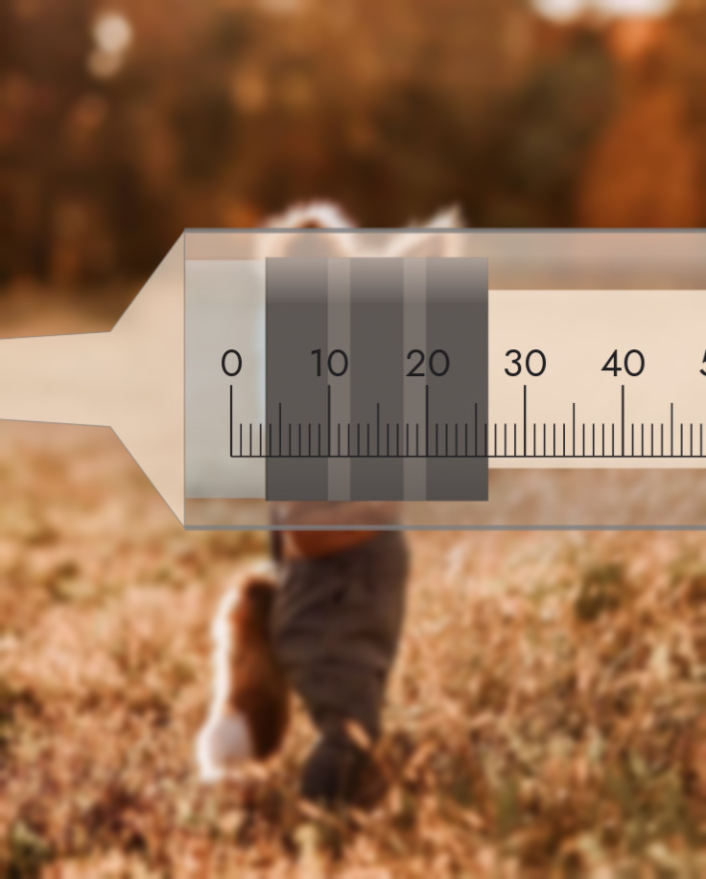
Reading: 3.5 mL
